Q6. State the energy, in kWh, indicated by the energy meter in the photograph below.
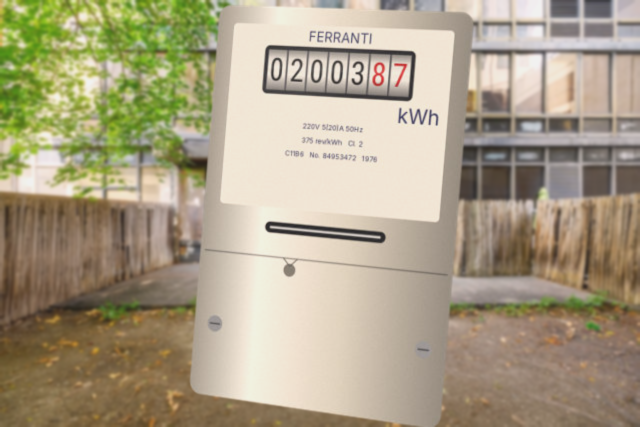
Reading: 2003.87 kWh
